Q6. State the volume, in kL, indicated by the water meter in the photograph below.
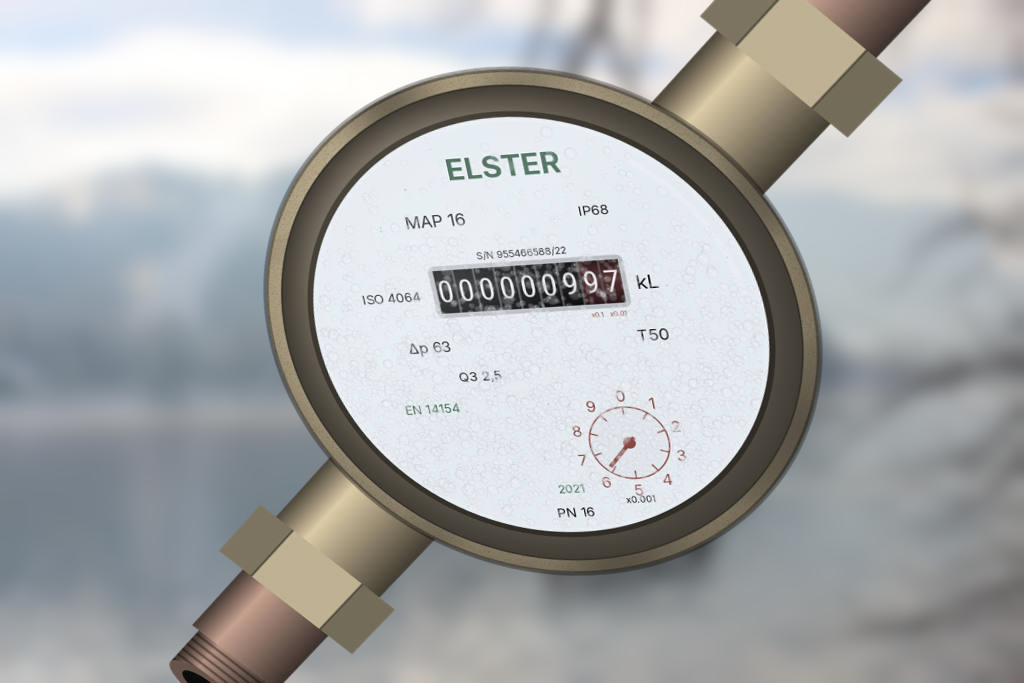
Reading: 9.976 kL
